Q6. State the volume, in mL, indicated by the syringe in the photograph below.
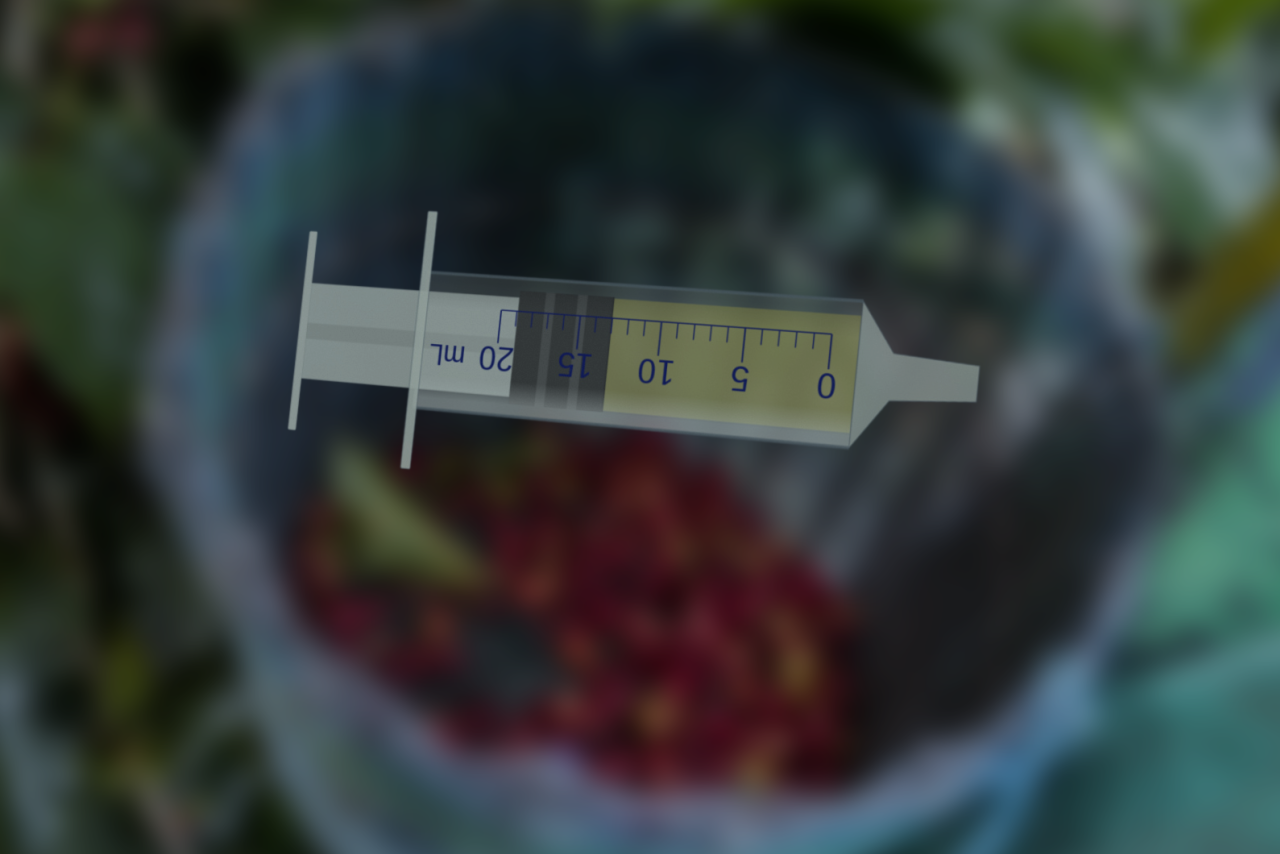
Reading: 13 mL
